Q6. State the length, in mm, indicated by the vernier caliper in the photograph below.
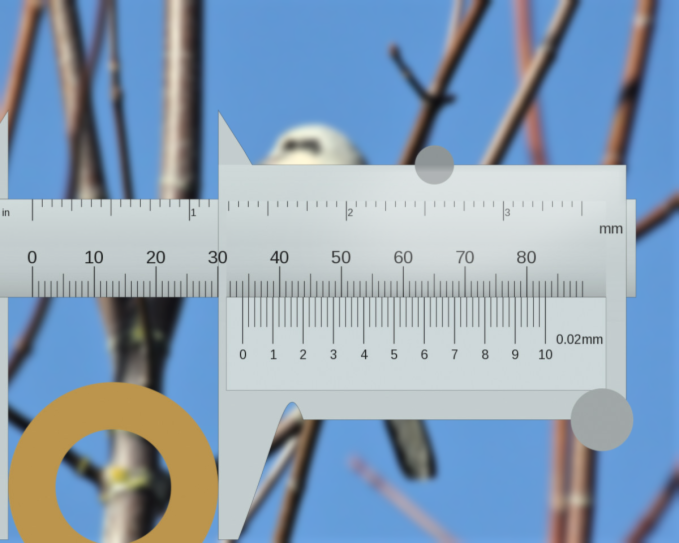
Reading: 34.0 mm
